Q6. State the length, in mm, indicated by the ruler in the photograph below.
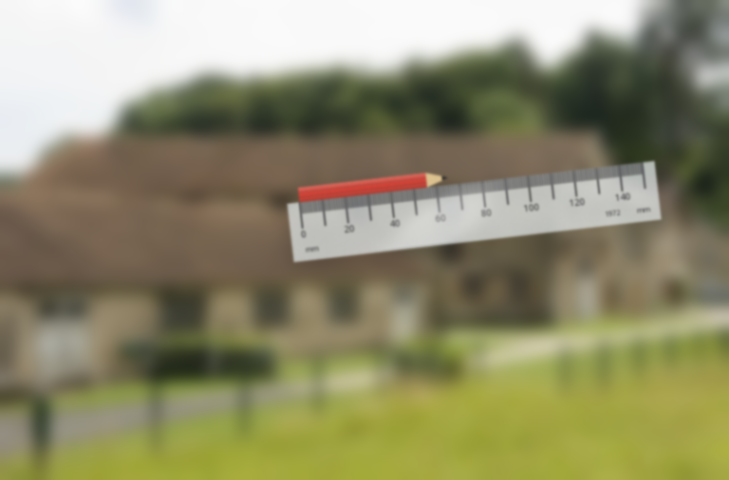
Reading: 65 mm
